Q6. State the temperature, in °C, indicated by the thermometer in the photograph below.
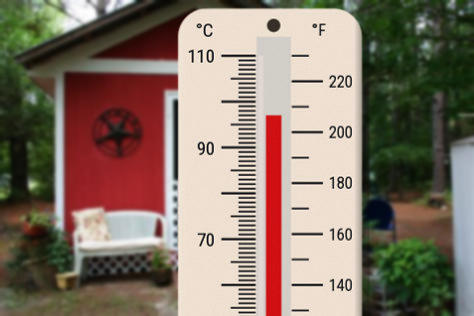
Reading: 97 °C
